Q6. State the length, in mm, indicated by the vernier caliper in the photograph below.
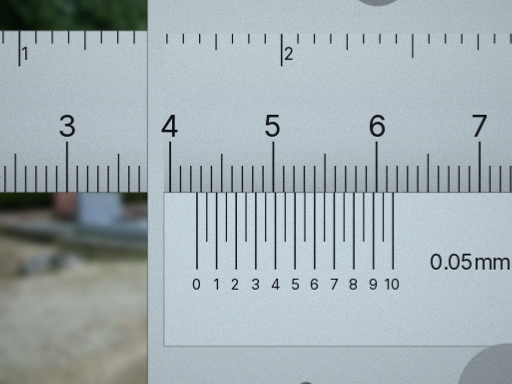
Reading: 42.6 mm
